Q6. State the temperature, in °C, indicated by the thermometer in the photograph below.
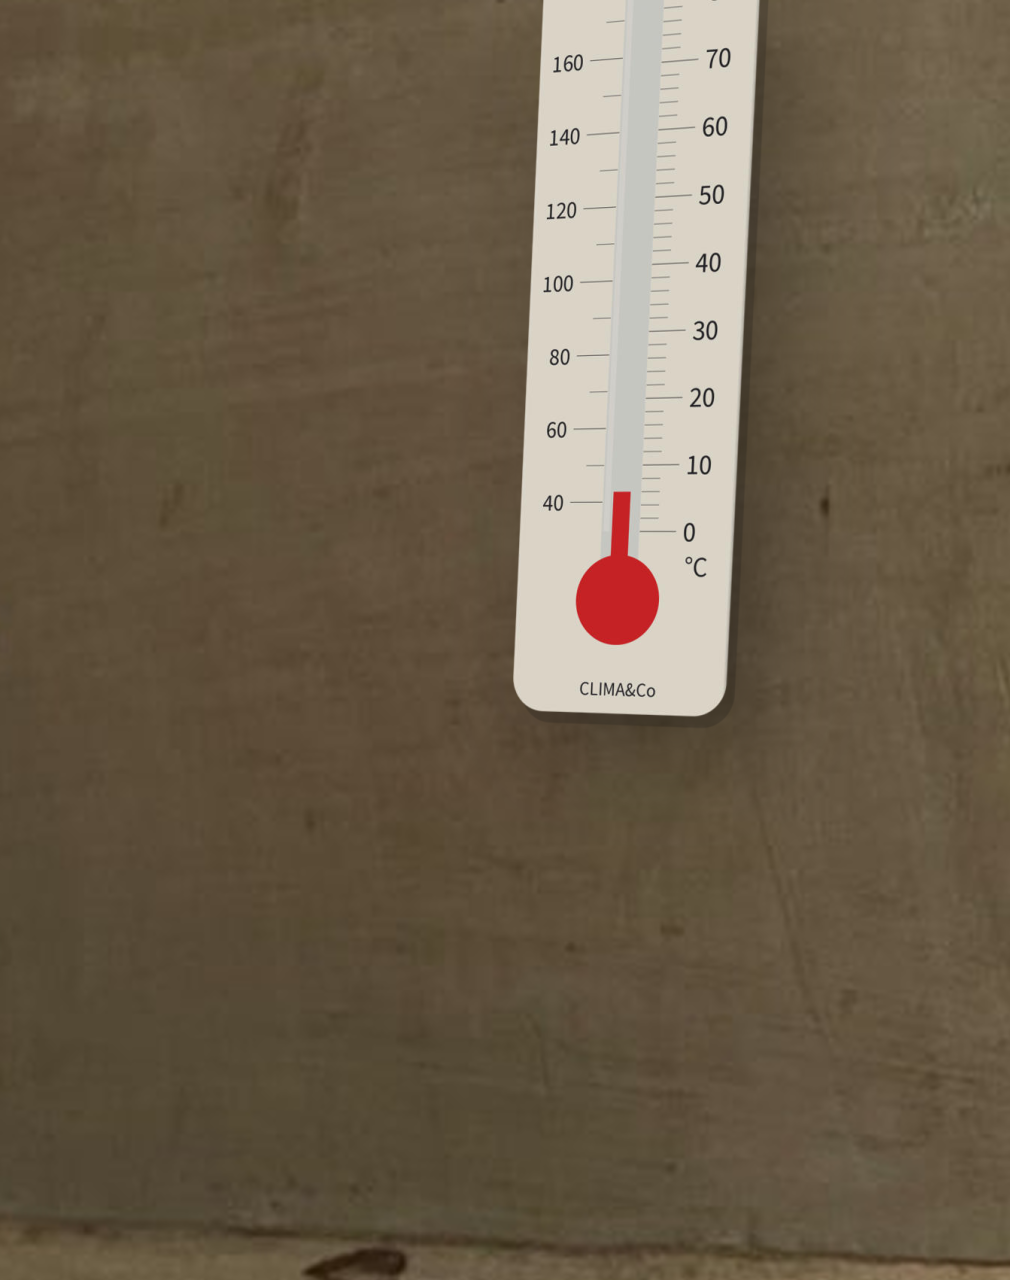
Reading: 6 °C
